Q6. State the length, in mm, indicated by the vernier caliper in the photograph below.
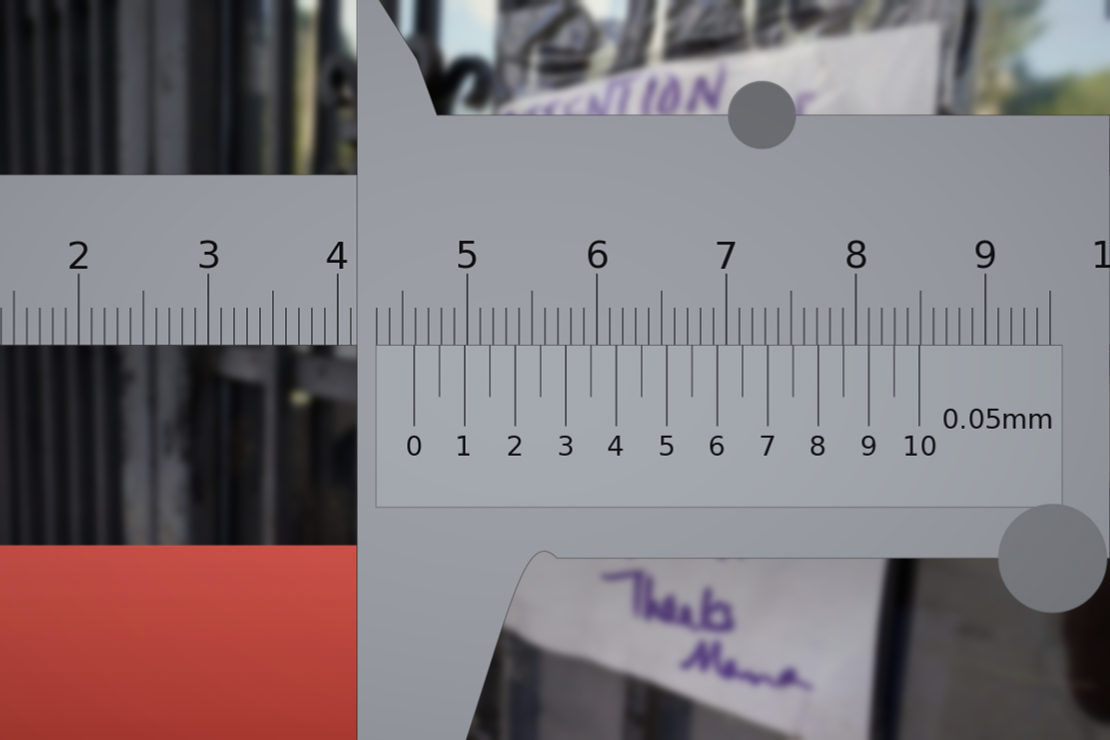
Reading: 45.9 mm
